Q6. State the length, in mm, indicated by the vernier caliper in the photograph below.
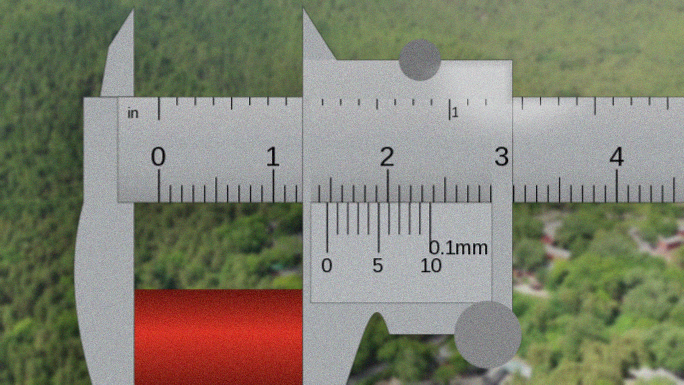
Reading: 14.7 mm
